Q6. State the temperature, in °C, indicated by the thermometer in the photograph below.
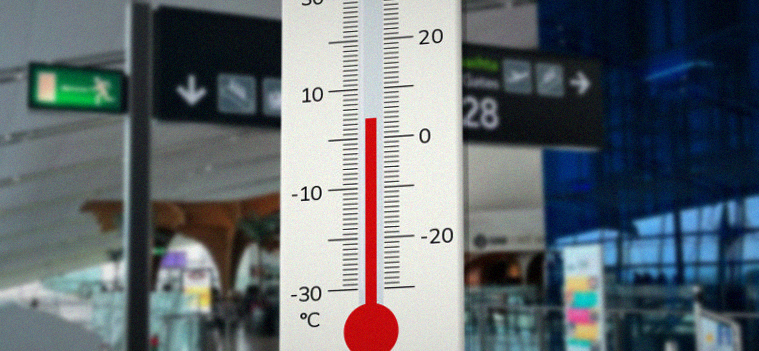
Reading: 4 °C
